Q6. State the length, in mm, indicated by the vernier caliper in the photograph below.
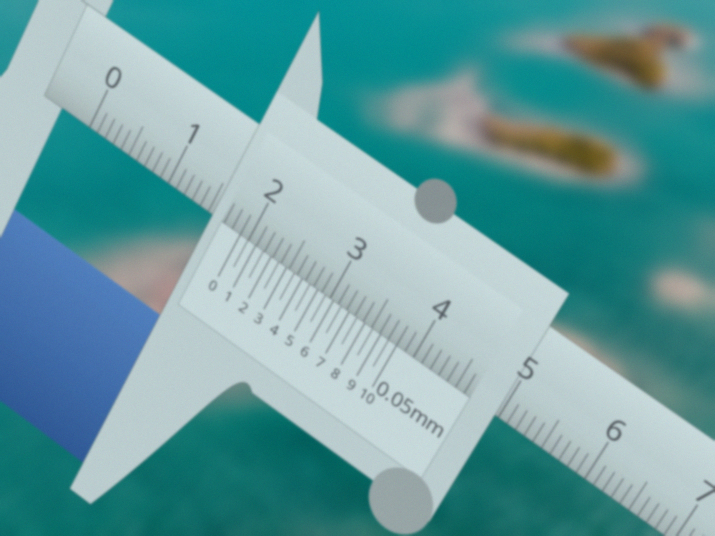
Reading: 19.0 mm
